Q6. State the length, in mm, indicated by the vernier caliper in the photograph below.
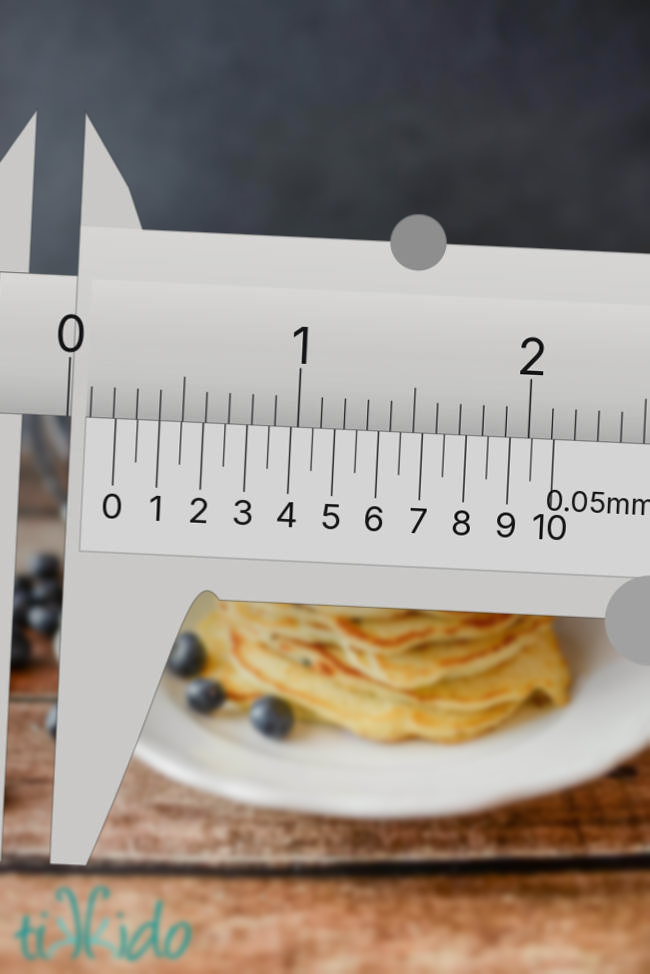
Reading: 2.10 mm
